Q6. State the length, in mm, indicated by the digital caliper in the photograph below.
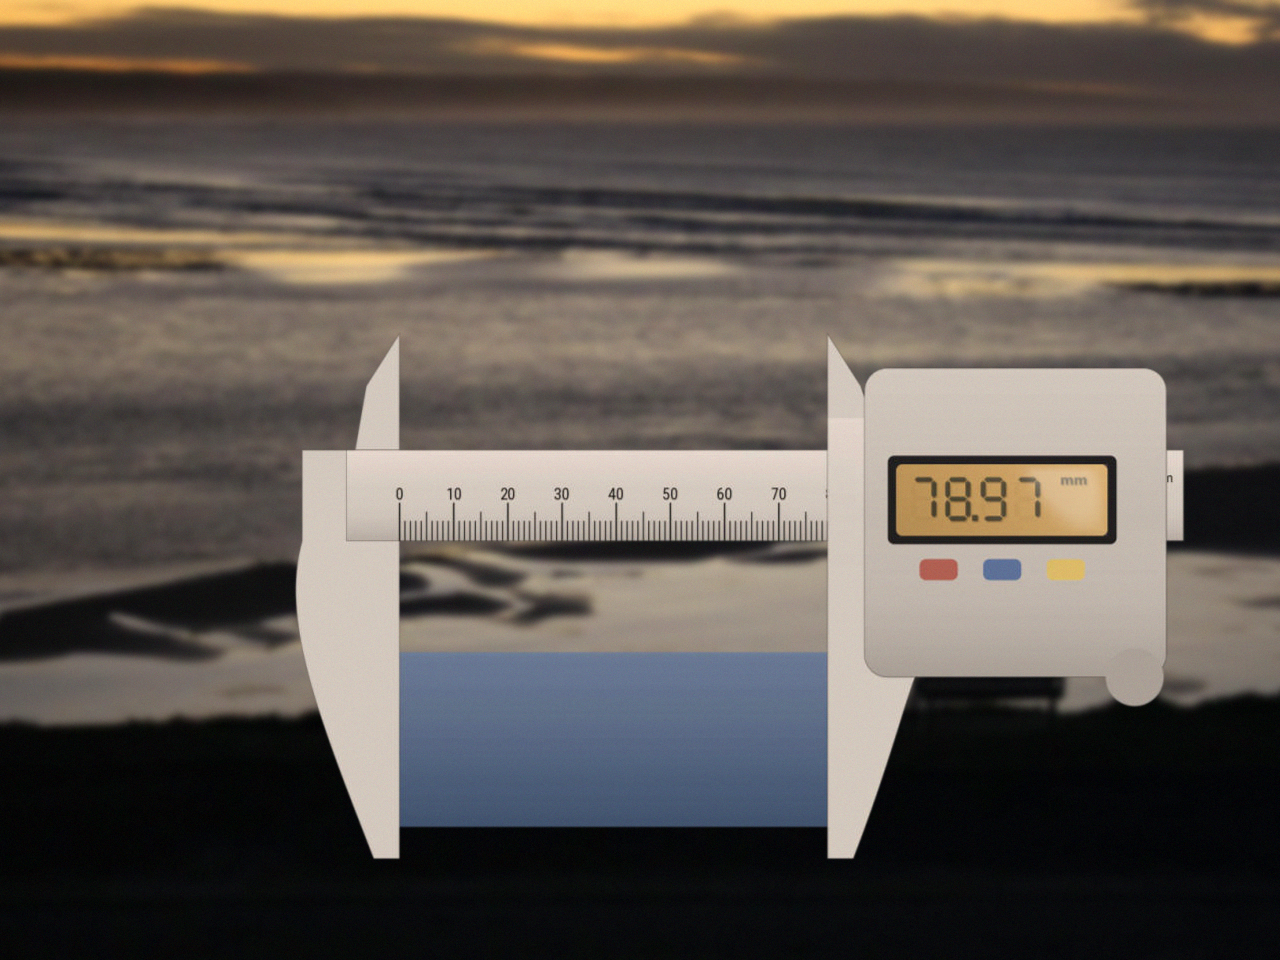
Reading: 78.97 mm
